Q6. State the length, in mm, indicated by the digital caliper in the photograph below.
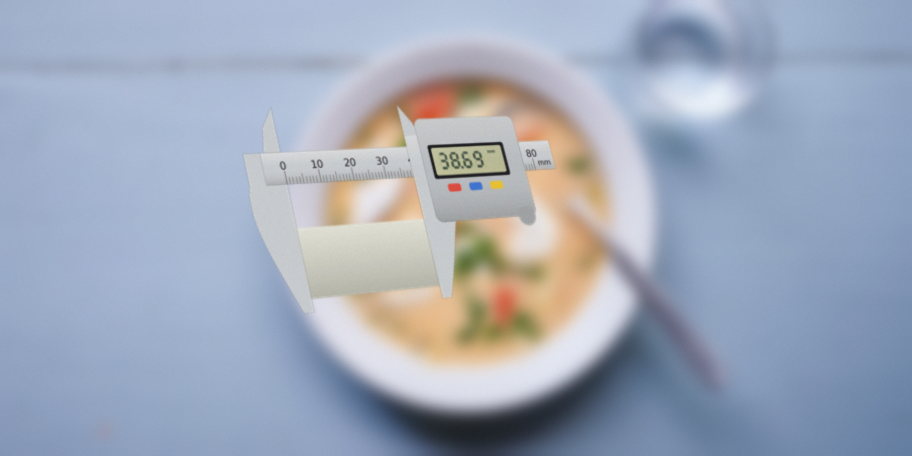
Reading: 38.69 mm
